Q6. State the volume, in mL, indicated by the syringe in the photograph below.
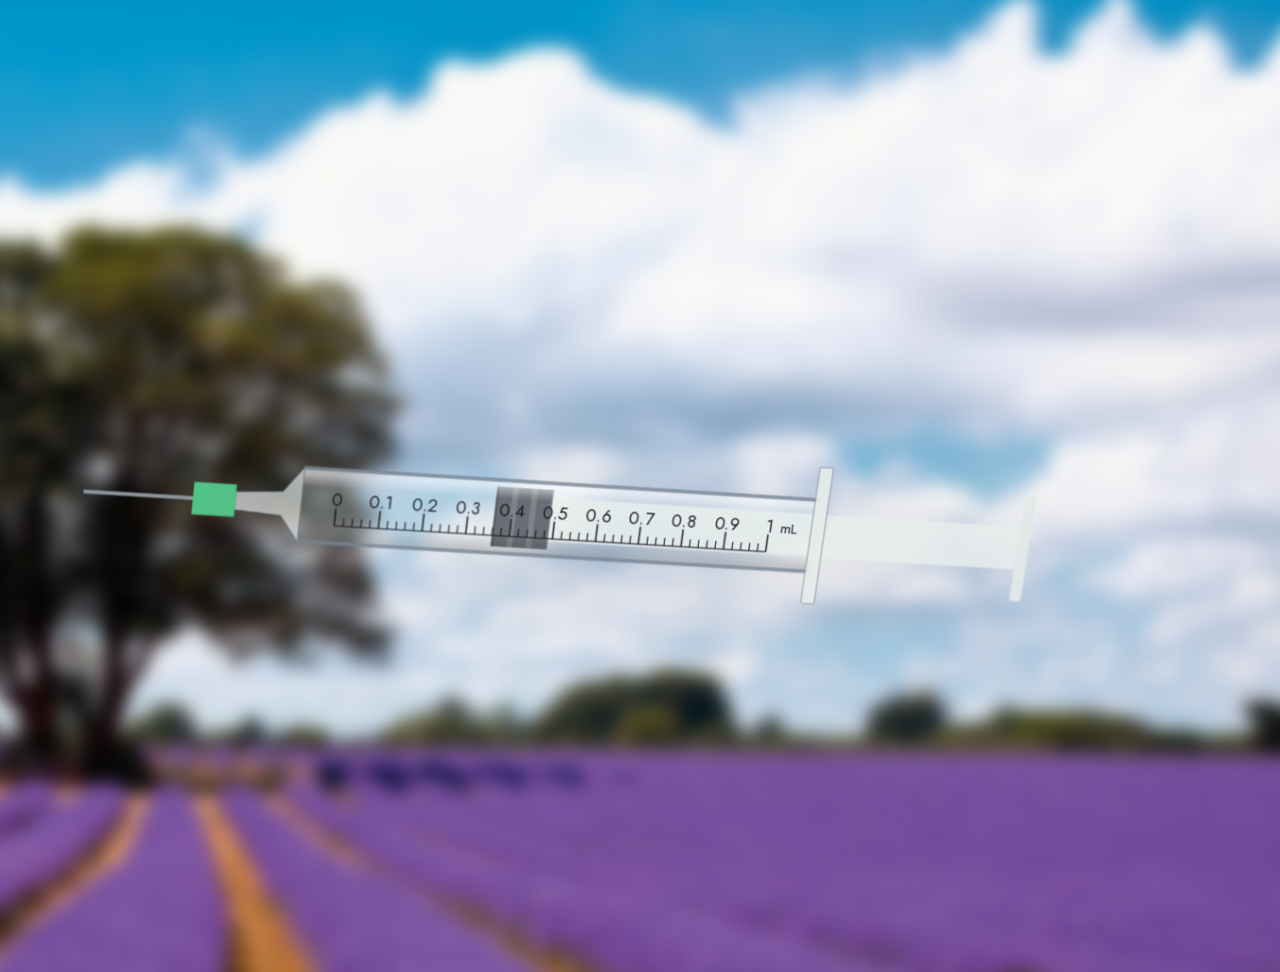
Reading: 0.36 mL
